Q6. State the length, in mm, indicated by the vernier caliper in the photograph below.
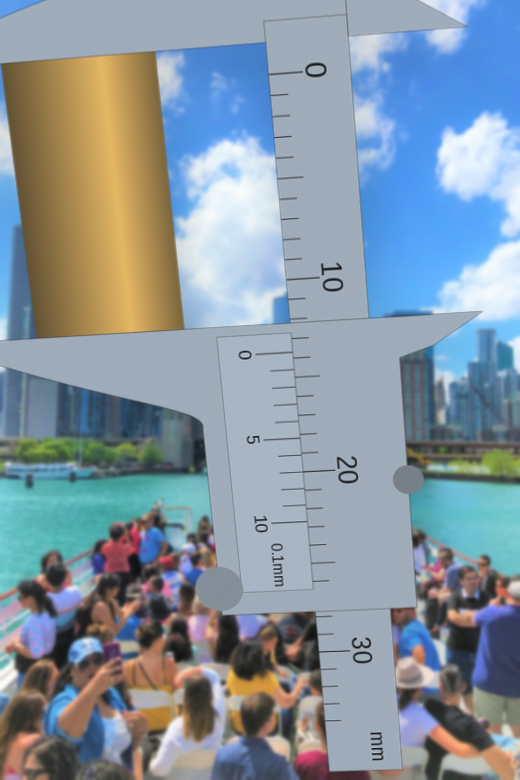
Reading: 13.7 mm
